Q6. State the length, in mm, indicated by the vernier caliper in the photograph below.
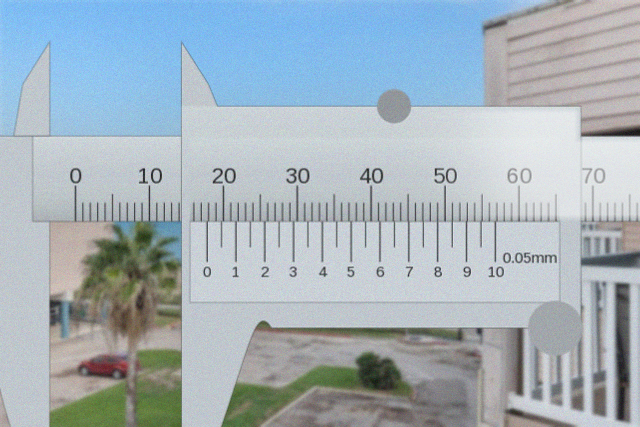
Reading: 17.8 mm
